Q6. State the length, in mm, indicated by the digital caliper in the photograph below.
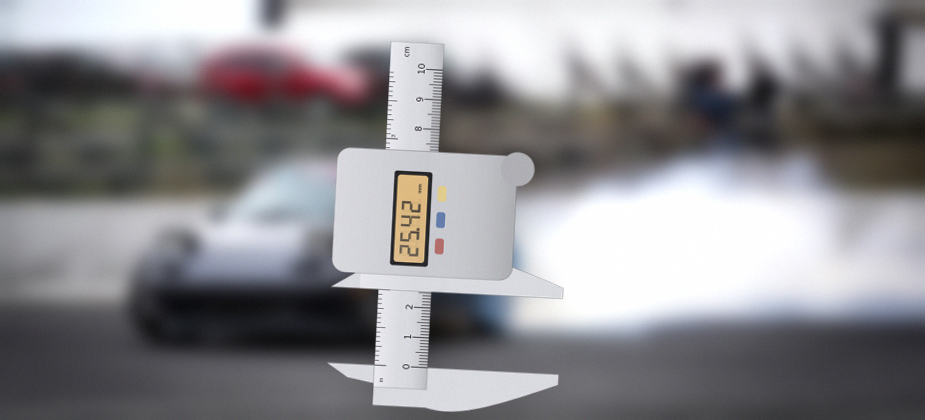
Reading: 25.42 mm
